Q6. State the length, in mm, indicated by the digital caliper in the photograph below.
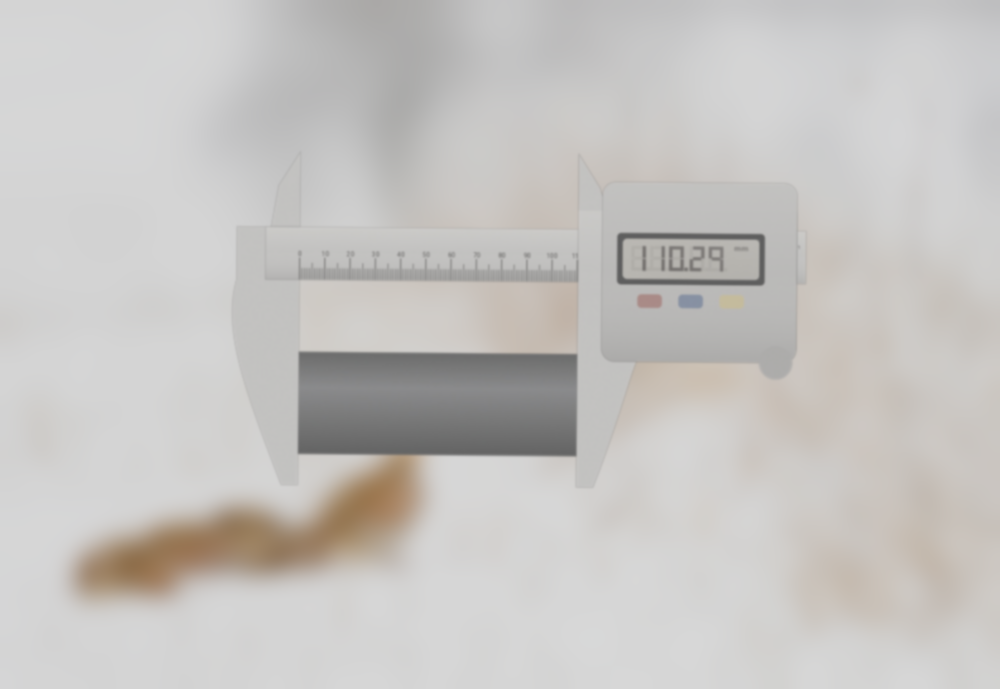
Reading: 110.29 mm
